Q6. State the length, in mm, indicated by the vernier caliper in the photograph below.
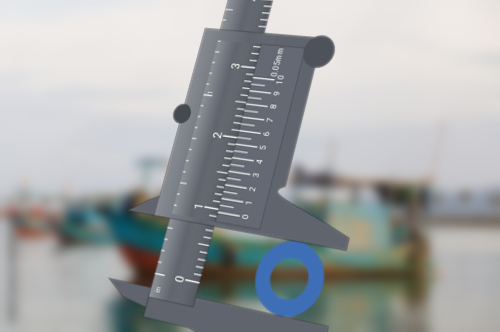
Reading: 9.6 mm
